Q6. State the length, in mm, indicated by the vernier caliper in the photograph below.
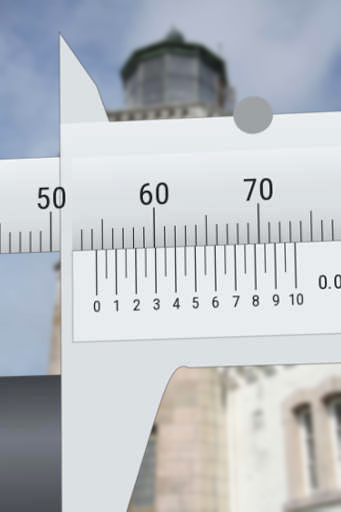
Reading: 54.4 mm
